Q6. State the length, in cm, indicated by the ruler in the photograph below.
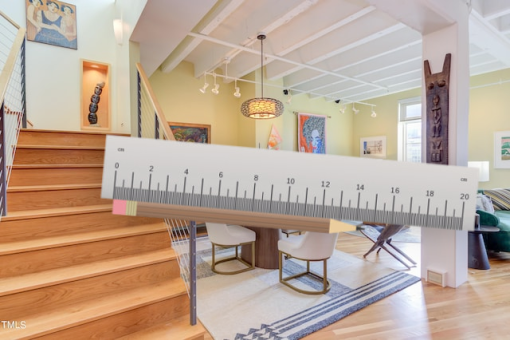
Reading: 14.5 cm
